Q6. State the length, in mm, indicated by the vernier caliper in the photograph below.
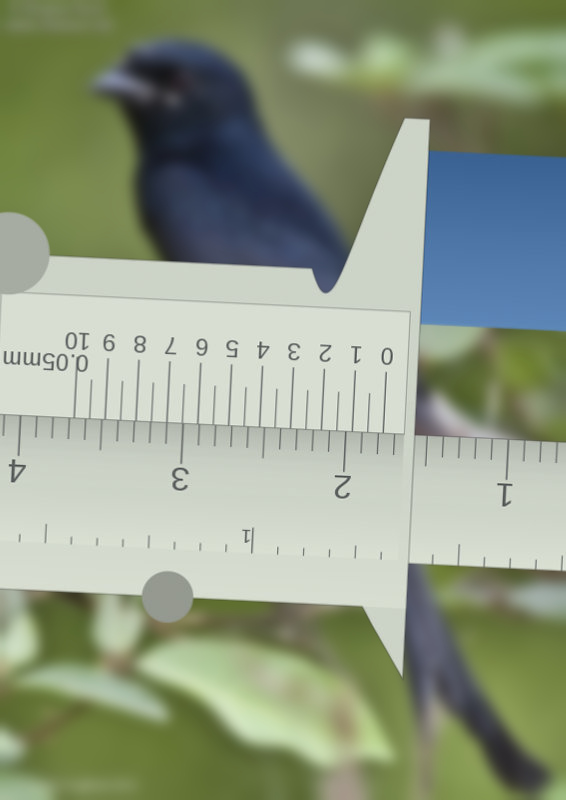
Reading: 17.7 mm
